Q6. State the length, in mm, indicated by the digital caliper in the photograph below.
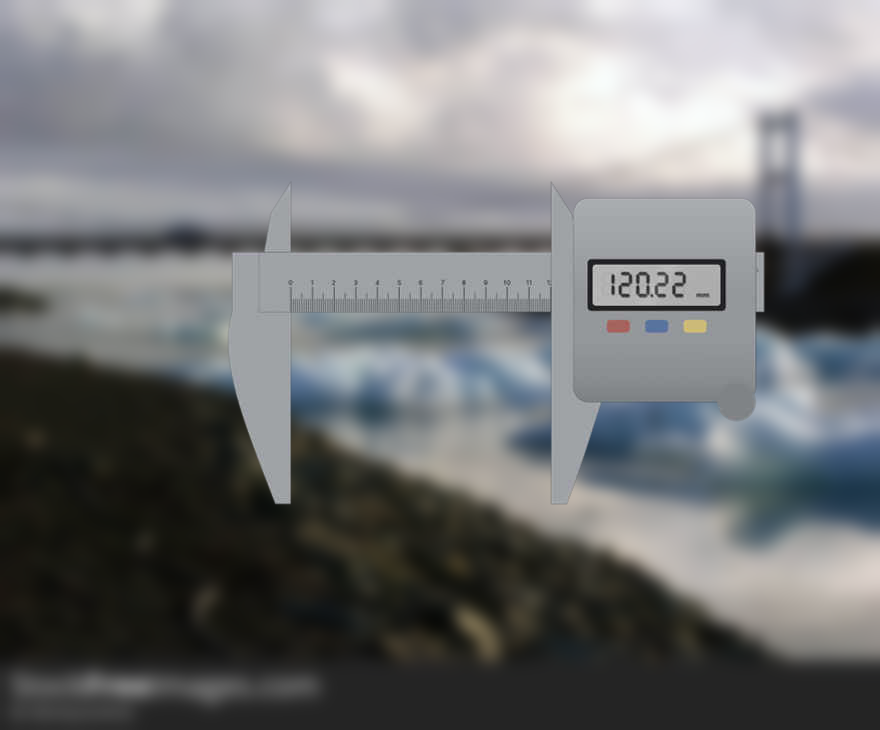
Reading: 120.22 mm
